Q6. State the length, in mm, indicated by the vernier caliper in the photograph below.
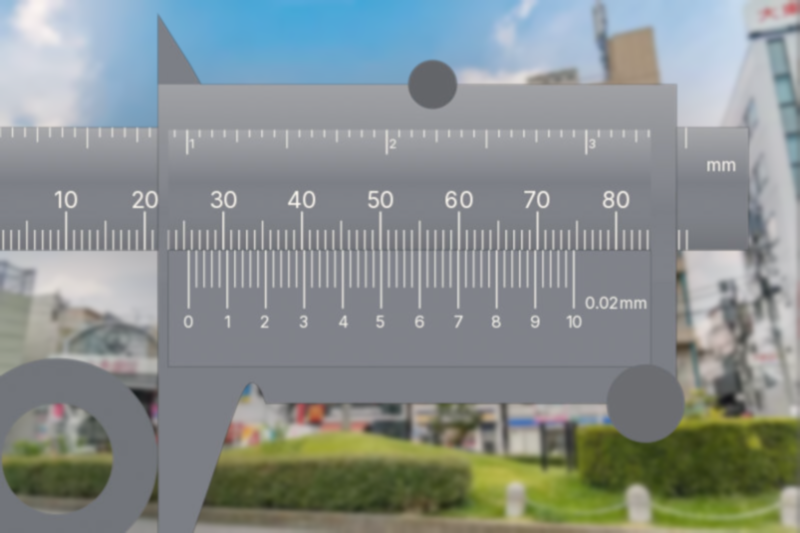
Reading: 25.6 mm
